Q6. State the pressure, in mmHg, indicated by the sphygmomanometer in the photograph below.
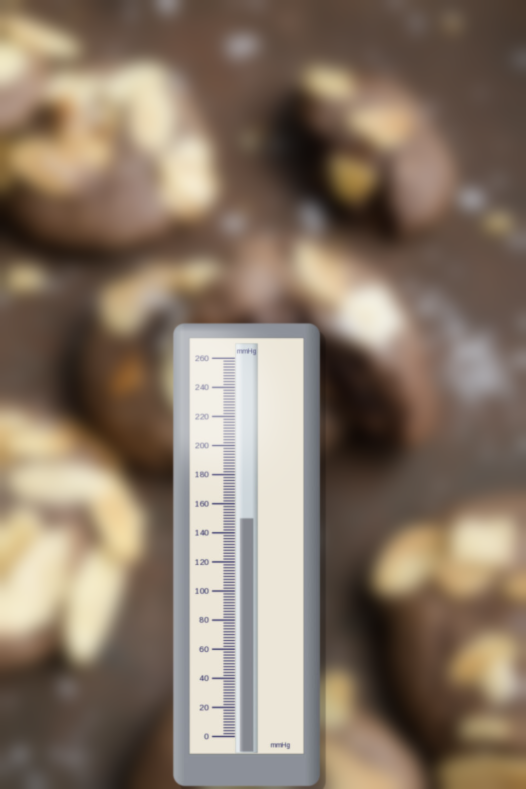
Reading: 150 mmHg
